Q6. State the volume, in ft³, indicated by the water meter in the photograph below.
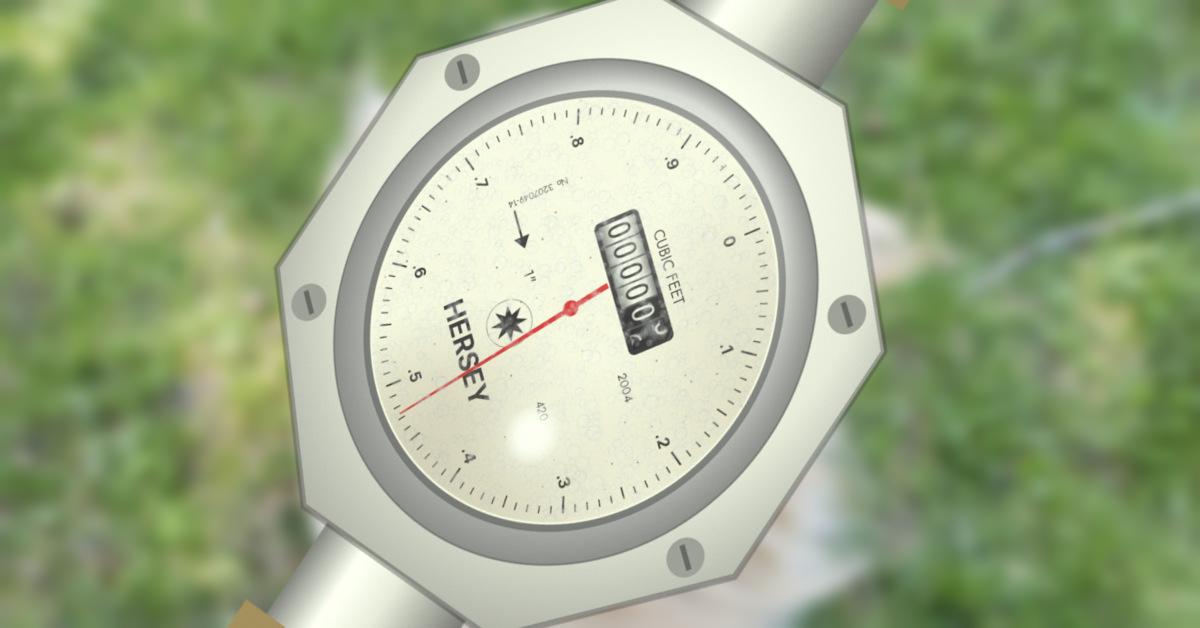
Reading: 5.47 ft³
